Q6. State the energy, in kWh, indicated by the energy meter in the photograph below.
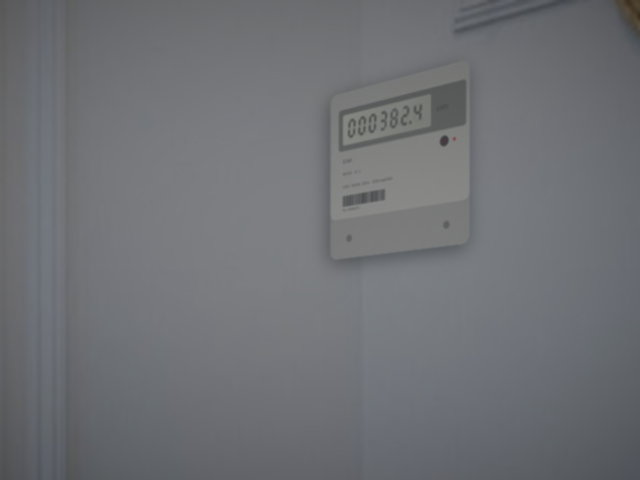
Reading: 382.4 kWh
